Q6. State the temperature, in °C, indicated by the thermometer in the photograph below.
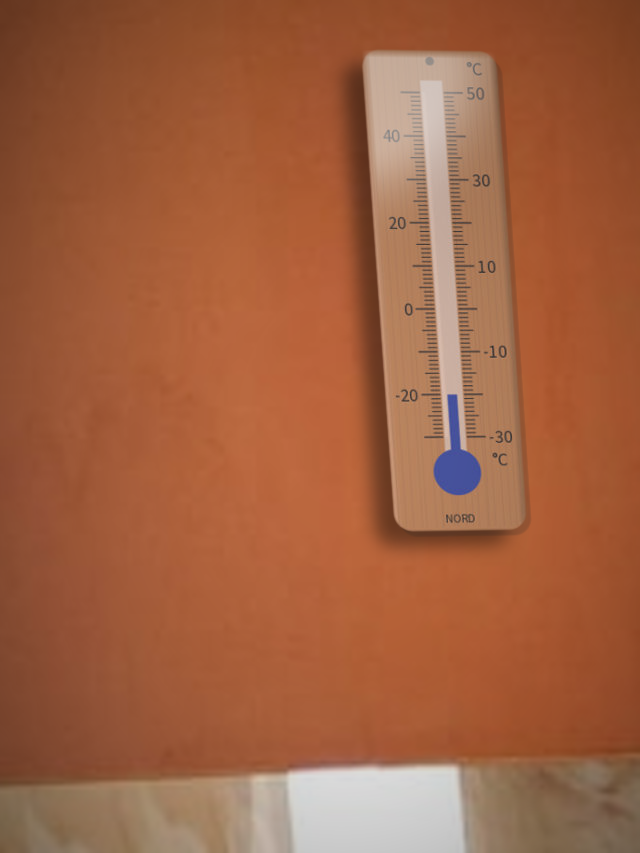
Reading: -20 °C
